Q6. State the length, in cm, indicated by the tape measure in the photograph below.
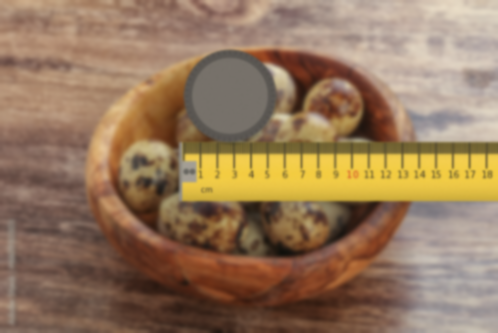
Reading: 5.5 cm
